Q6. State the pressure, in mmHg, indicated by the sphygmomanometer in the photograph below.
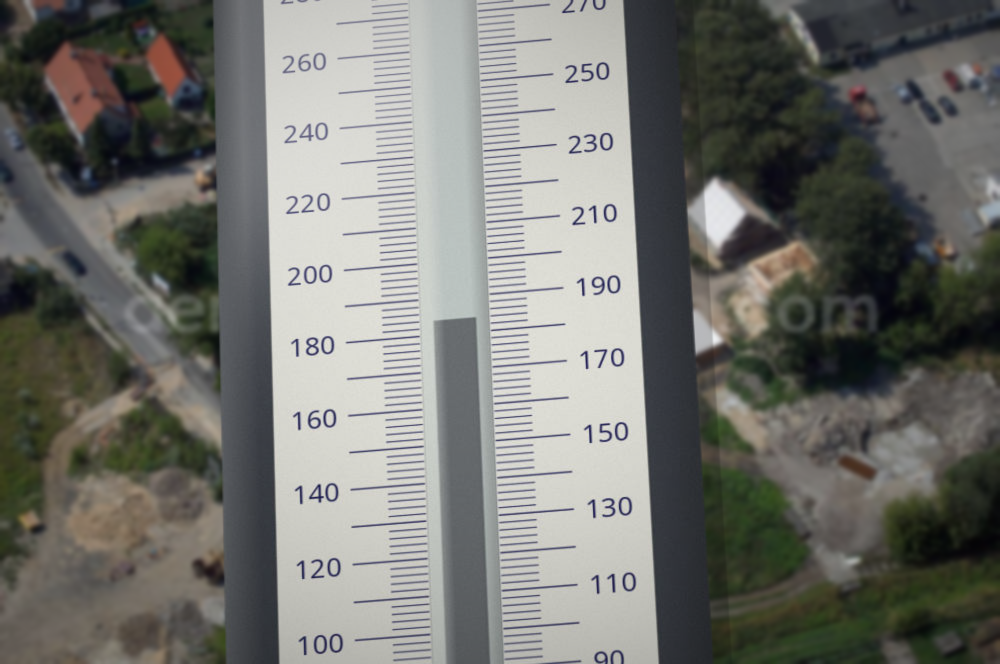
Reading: 184 mmHg
